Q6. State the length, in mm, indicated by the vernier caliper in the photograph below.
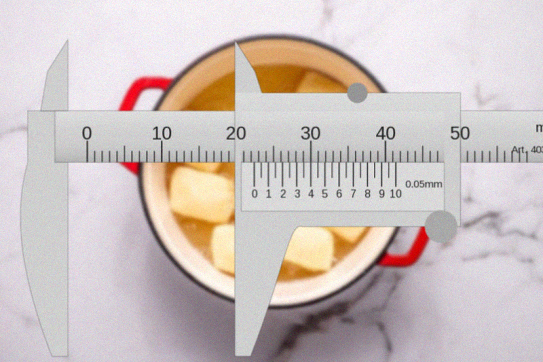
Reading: 22.4 mm
